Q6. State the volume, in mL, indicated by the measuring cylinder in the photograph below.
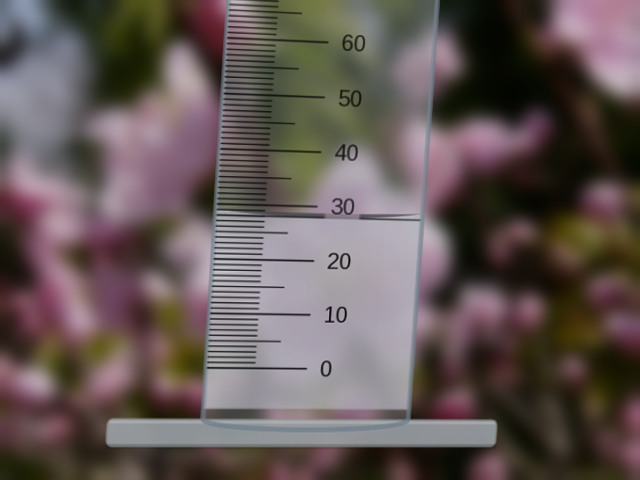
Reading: 28 mL
